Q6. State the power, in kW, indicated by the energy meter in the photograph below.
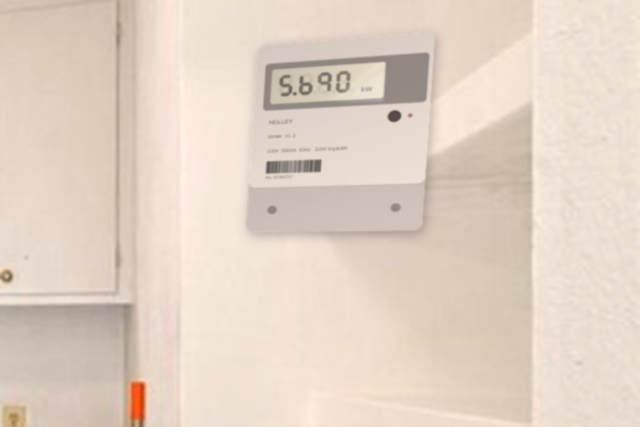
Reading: 5.690 kW
